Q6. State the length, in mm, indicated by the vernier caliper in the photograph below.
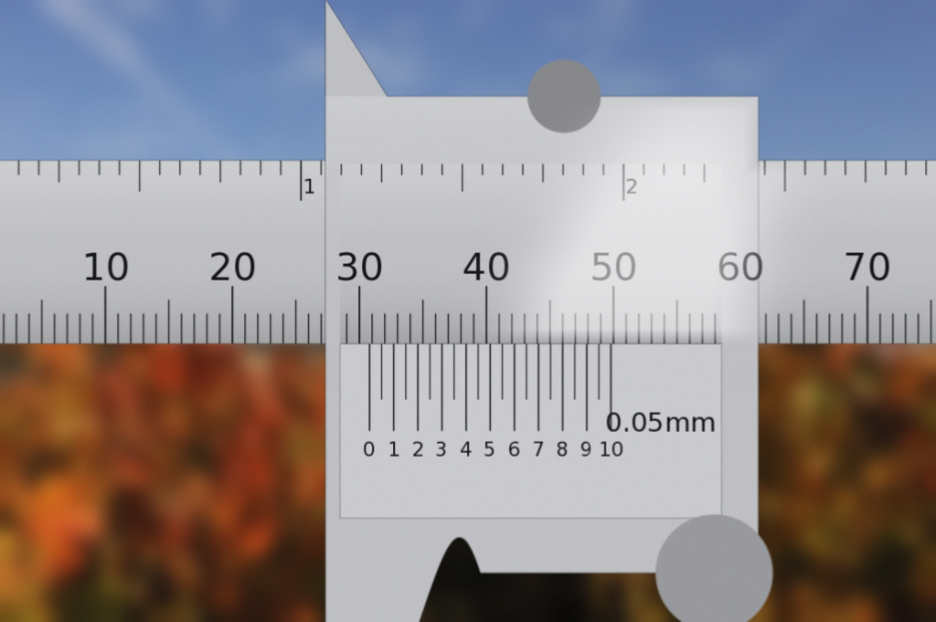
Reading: 30.8 mm
